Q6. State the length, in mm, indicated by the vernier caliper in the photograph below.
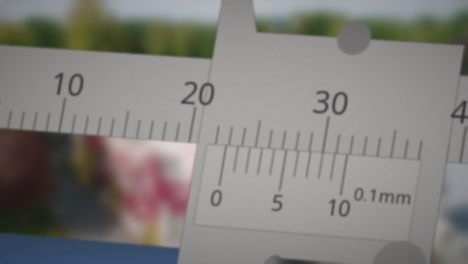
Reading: 22.8 mm
